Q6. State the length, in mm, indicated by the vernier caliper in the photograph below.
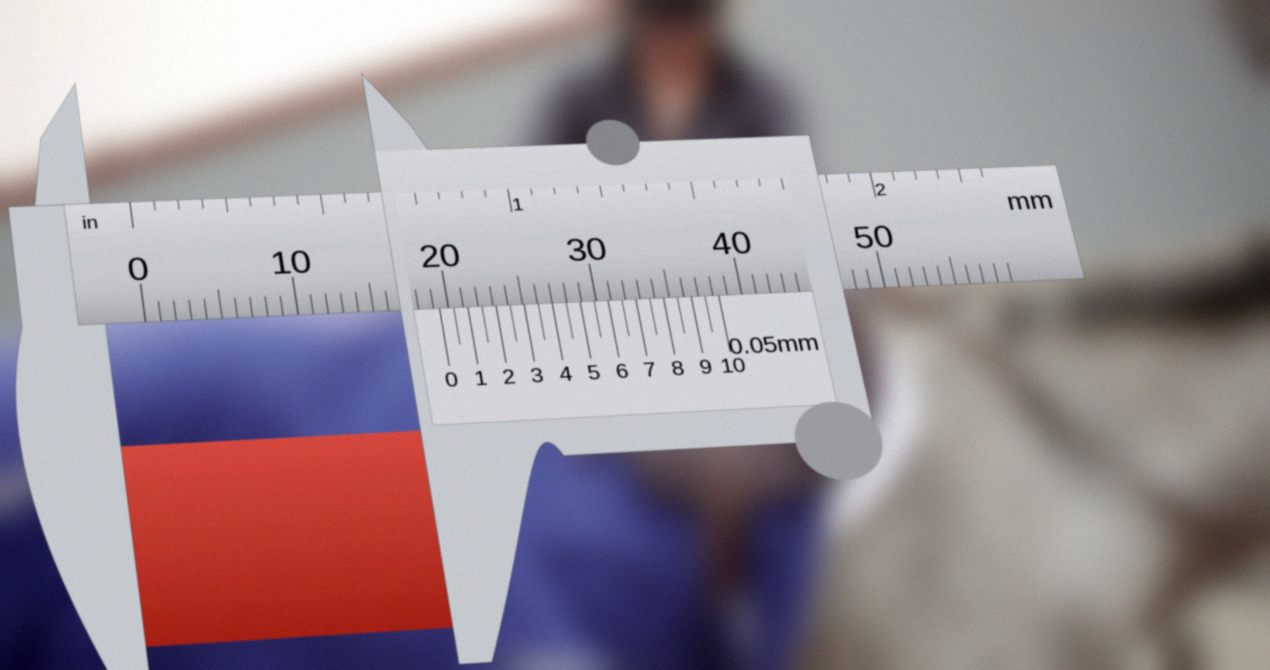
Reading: 19.4 mm
